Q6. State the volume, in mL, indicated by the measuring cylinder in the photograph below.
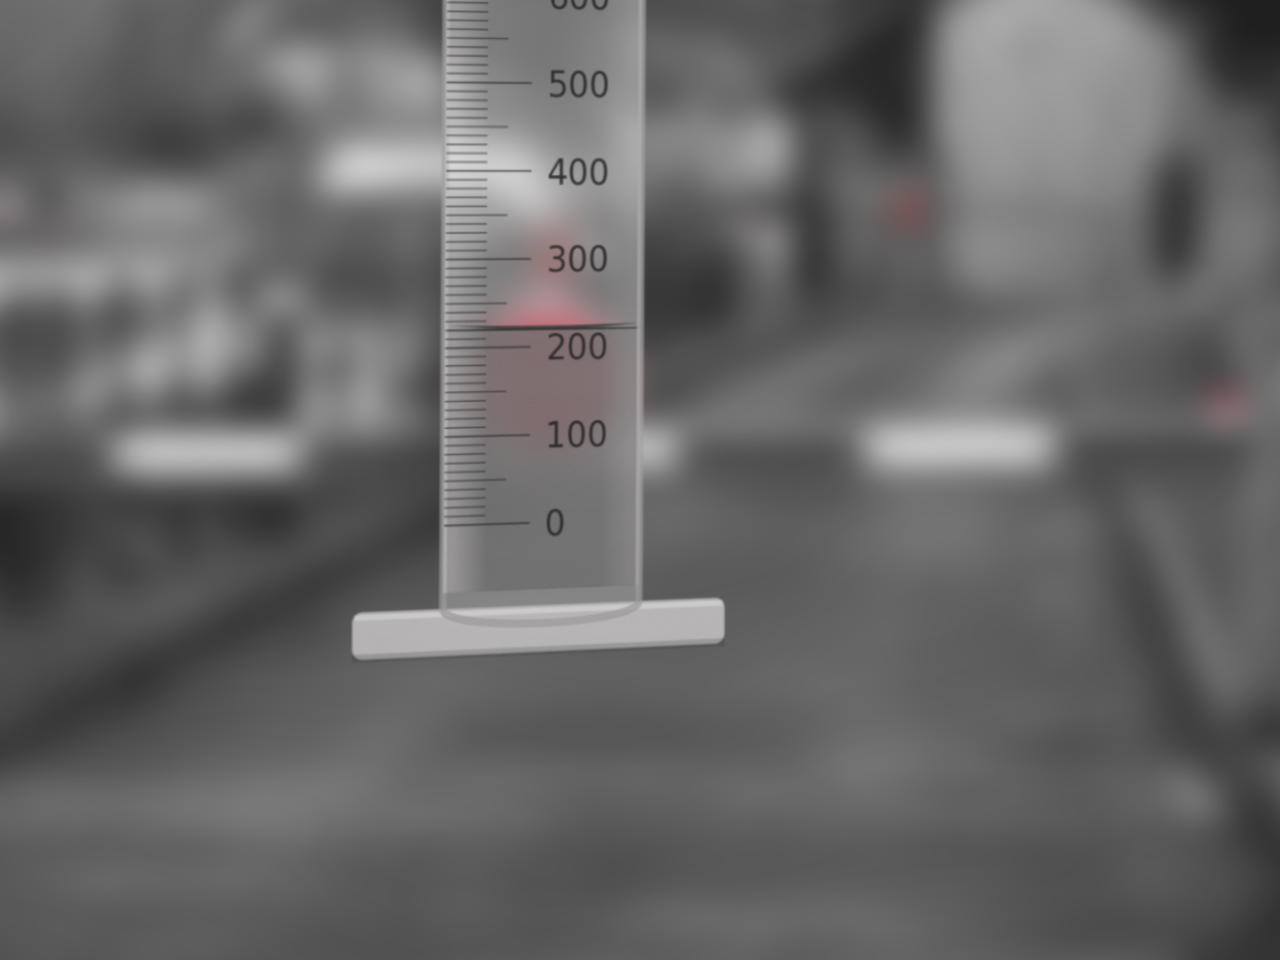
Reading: 220 mL
